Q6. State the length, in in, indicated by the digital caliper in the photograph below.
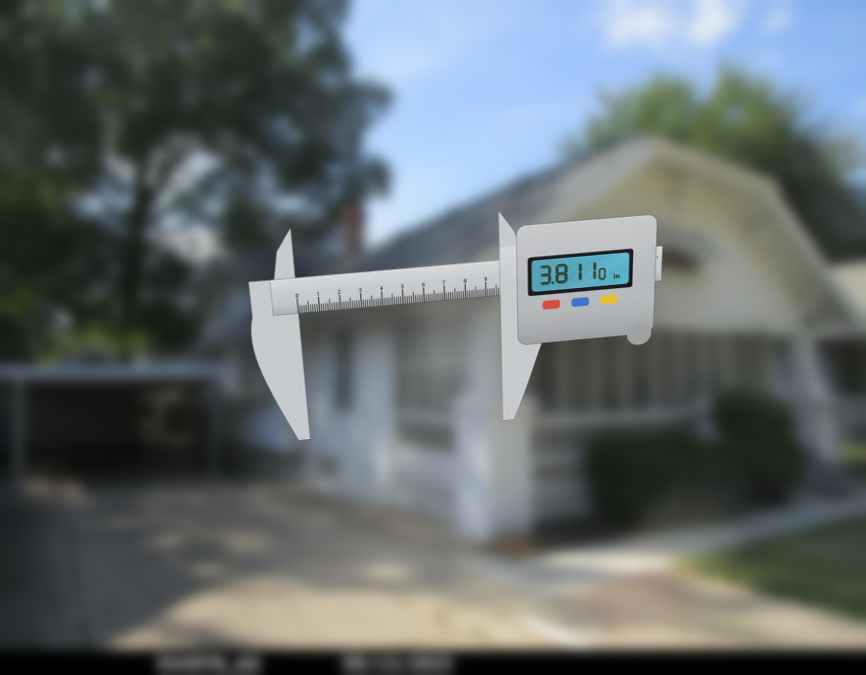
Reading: 3.8110 in
